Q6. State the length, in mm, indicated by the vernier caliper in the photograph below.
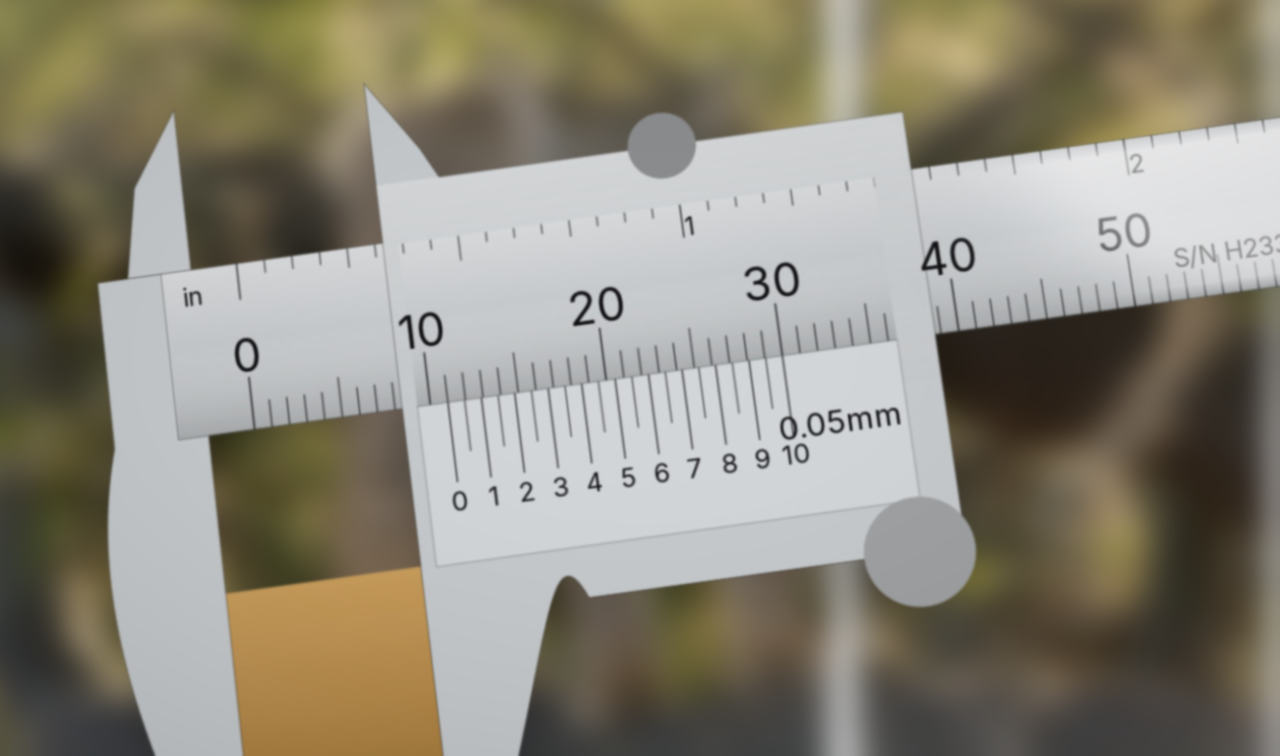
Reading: 11.0 mm
